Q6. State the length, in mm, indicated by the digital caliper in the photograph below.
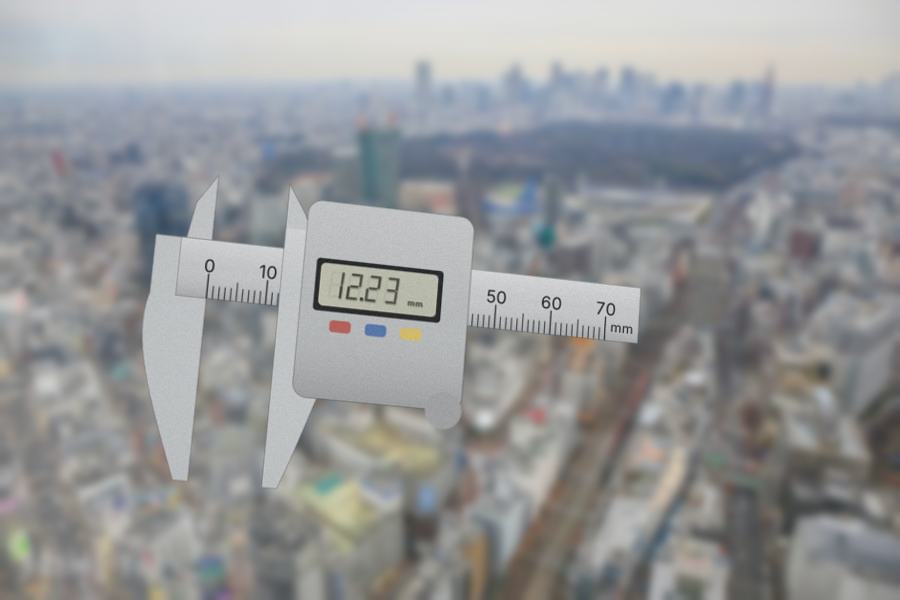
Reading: 12.23 mm
